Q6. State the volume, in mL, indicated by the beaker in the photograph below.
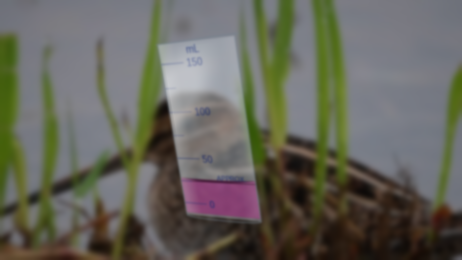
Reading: 25 mL
